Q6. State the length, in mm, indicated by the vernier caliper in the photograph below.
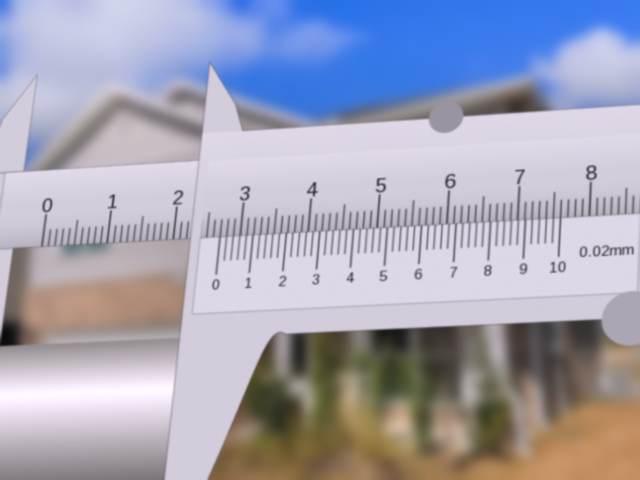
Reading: 27.0 mm
